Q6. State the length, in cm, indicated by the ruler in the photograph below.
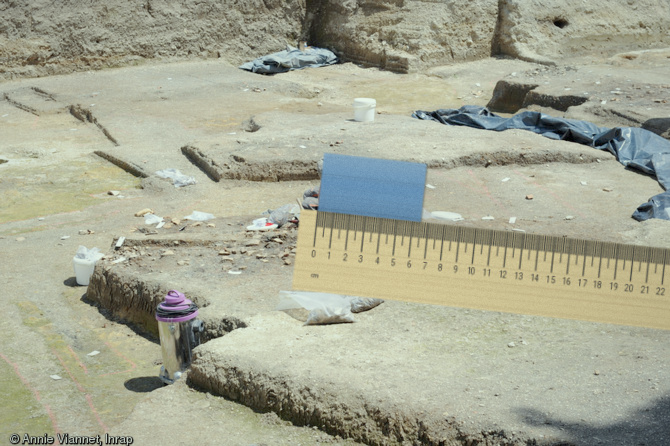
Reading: 6.5 cm
